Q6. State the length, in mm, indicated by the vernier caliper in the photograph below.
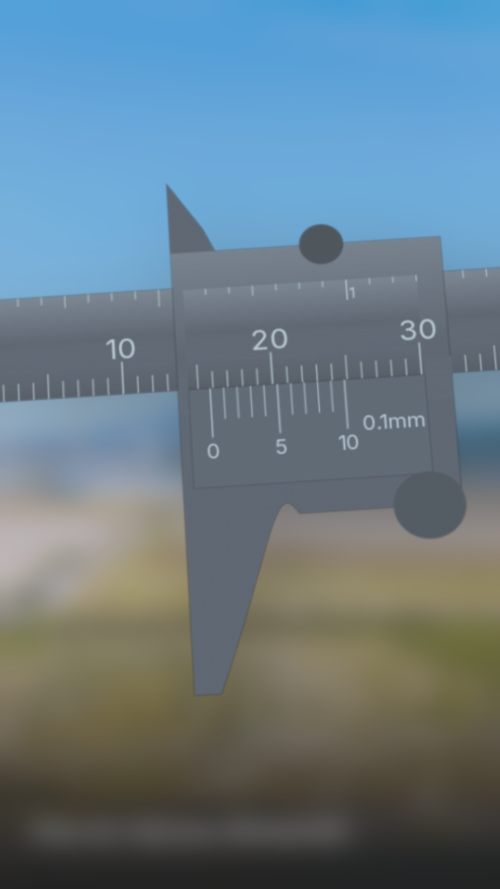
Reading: 15.8 mm
